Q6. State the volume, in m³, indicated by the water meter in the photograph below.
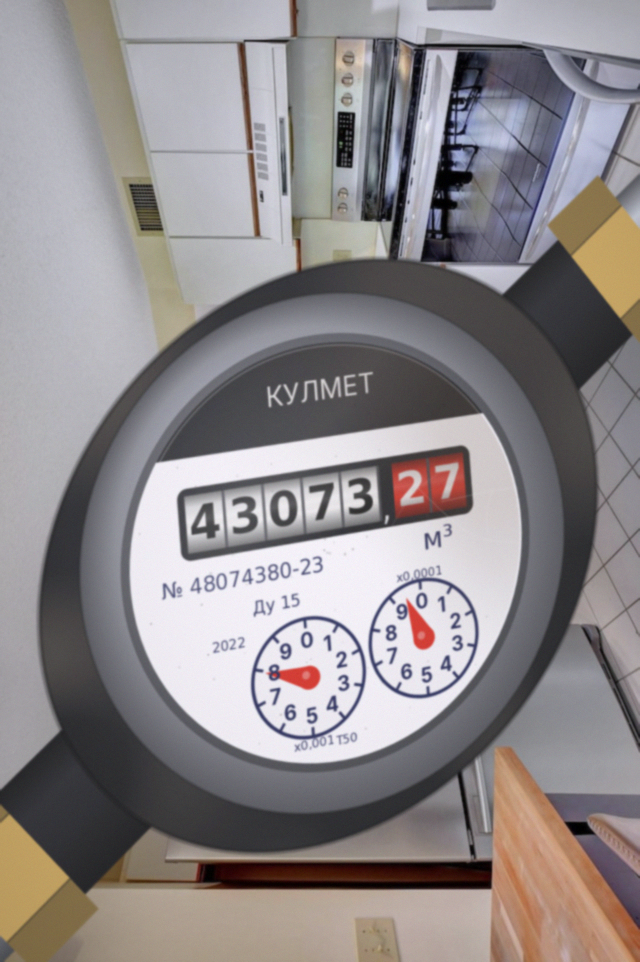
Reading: 43073.2779 m³
